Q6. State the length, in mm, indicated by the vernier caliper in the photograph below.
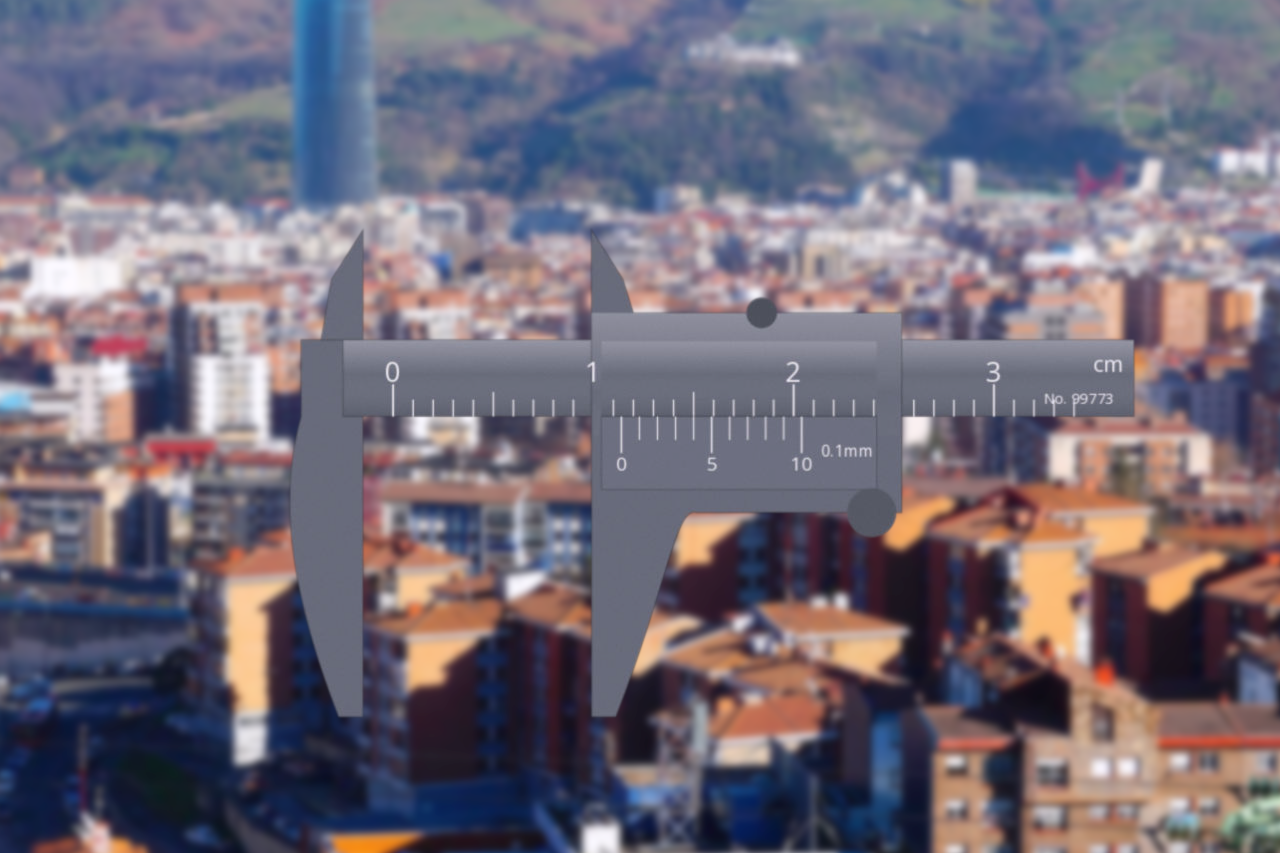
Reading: 11.4 mm
